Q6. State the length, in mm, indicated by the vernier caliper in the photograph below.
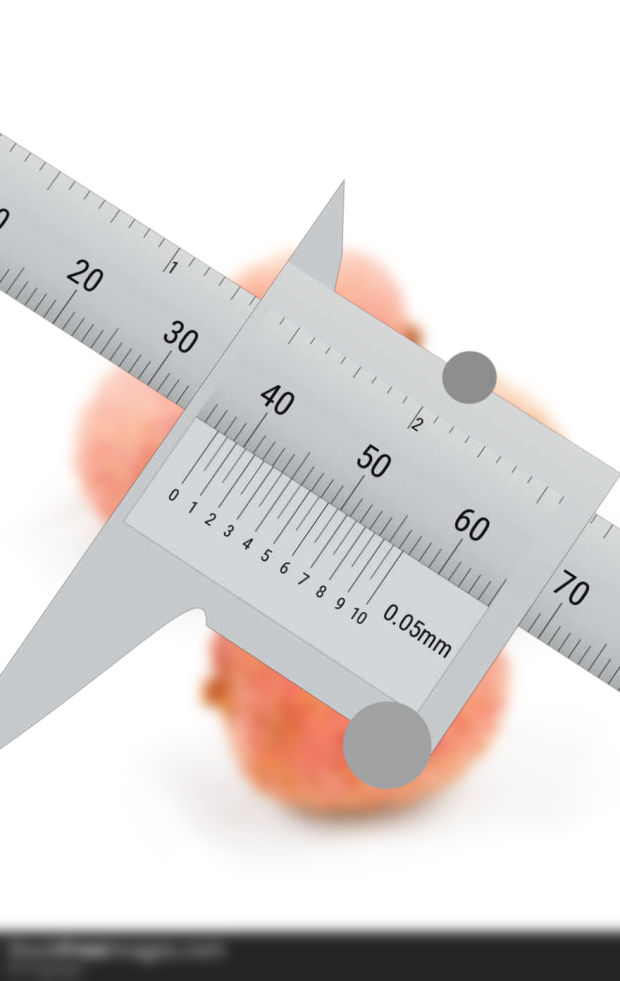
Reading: 37.4 mm
